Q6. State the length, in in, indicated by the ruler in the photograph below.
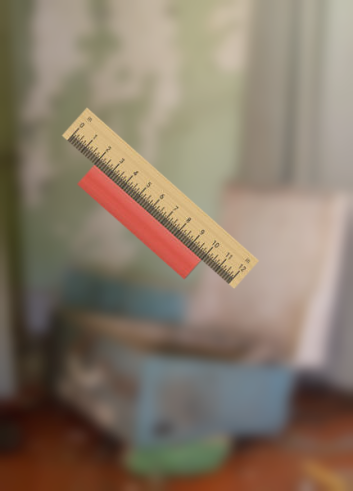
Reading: 8 in
